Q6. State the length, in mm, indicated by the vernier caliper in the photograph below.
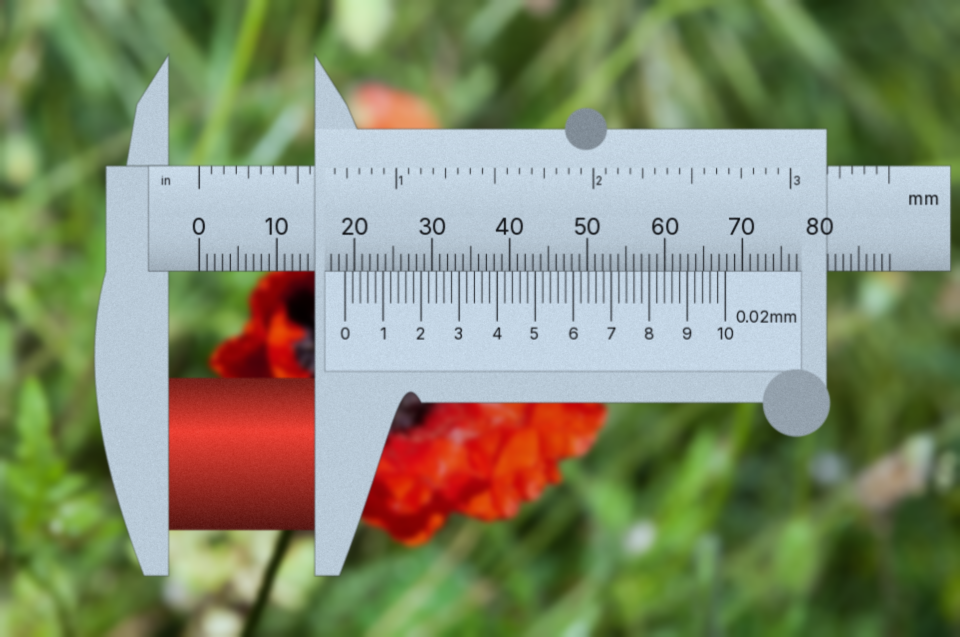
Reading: 18.8 mm
